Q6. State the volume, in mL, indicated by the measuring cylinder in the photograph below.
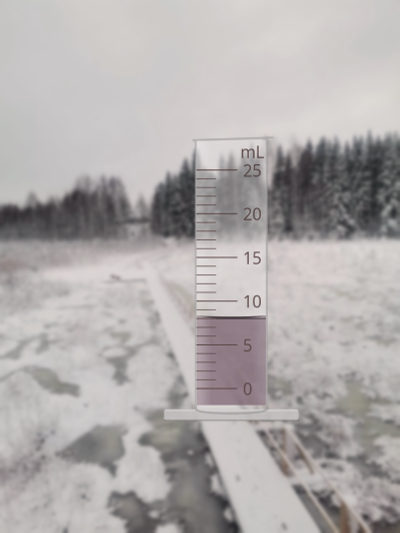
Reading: 8 mL
